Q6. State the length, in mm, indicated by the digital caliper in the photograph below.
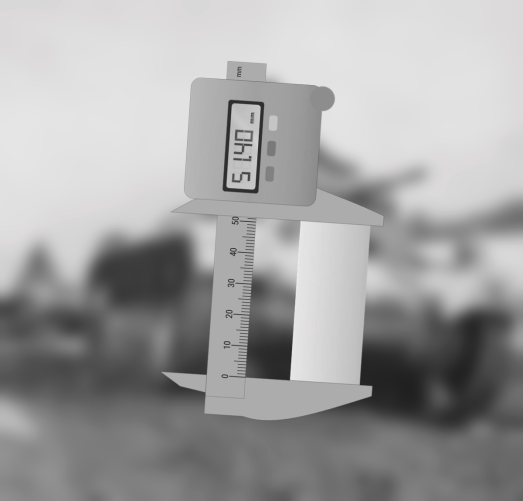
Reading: 51.40 mm
